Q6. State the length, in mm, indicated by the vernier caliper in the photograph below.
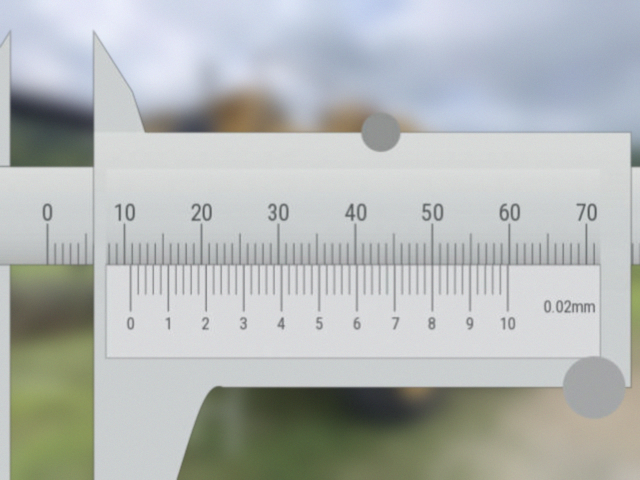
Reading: 10.8 mm
